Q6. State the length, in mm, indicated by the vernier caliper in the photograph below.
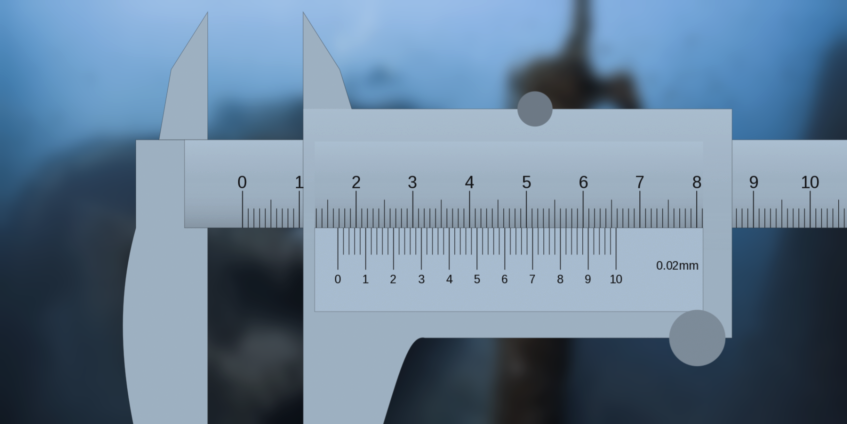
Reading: 16.8 mm
